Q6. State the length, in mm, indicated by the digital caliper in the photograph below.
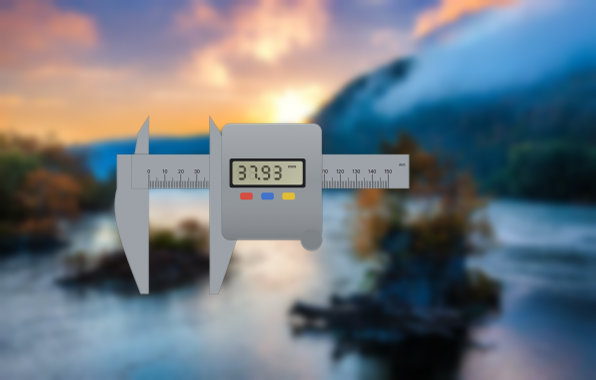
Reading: 37.93 mm
